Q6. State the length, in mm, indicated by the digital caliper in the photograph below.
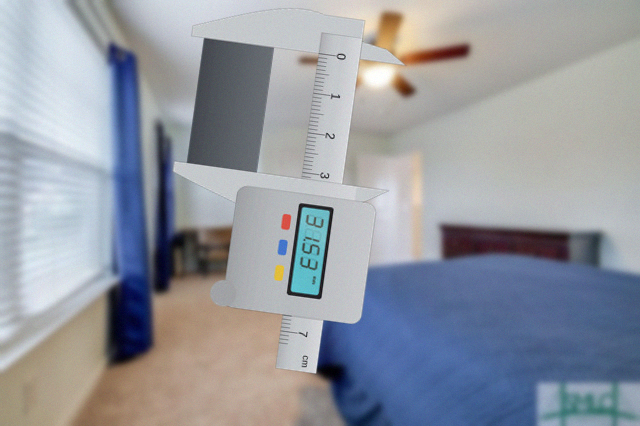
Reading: 31.53 mm
